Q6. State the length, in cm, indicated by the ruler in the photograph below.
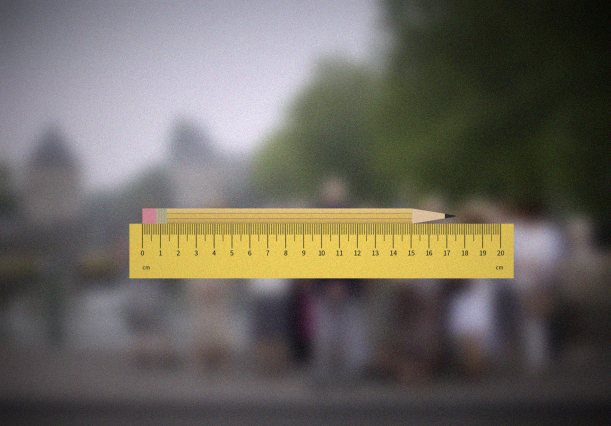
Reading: 17.5 cm
